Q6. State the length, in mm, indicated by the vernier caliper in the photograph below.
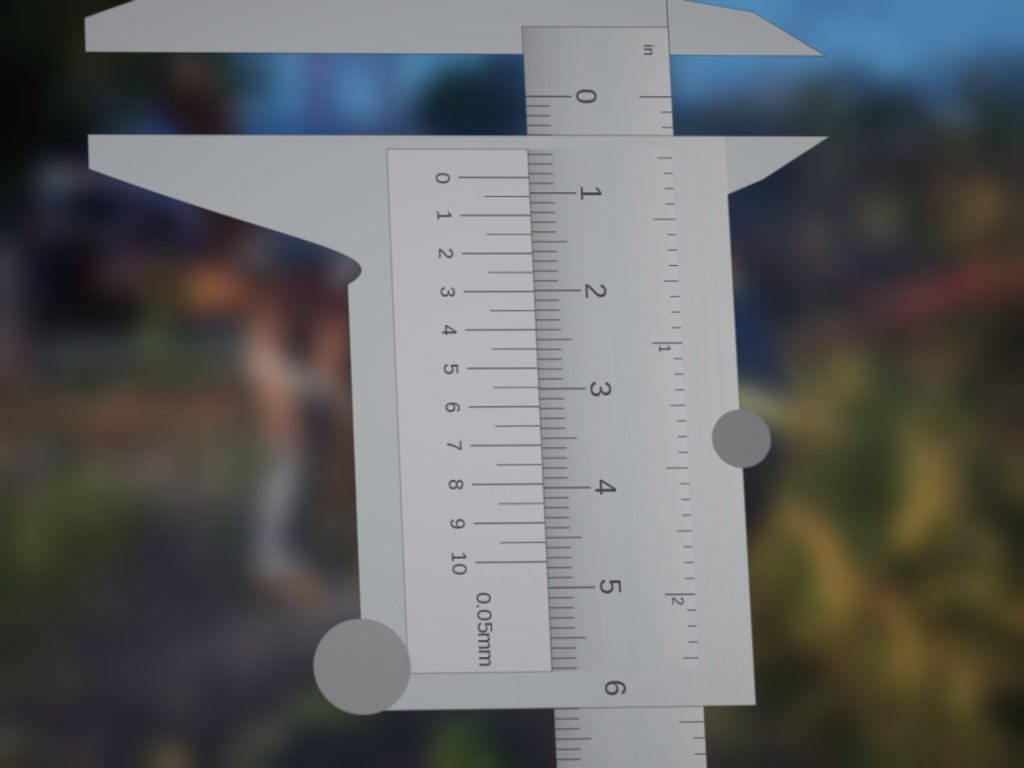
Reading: 8.4 mm
